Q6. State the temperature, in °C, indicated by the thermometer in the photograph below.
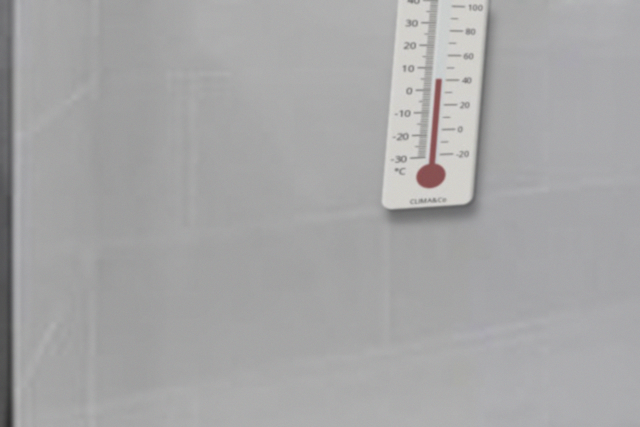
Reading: 5 °C
